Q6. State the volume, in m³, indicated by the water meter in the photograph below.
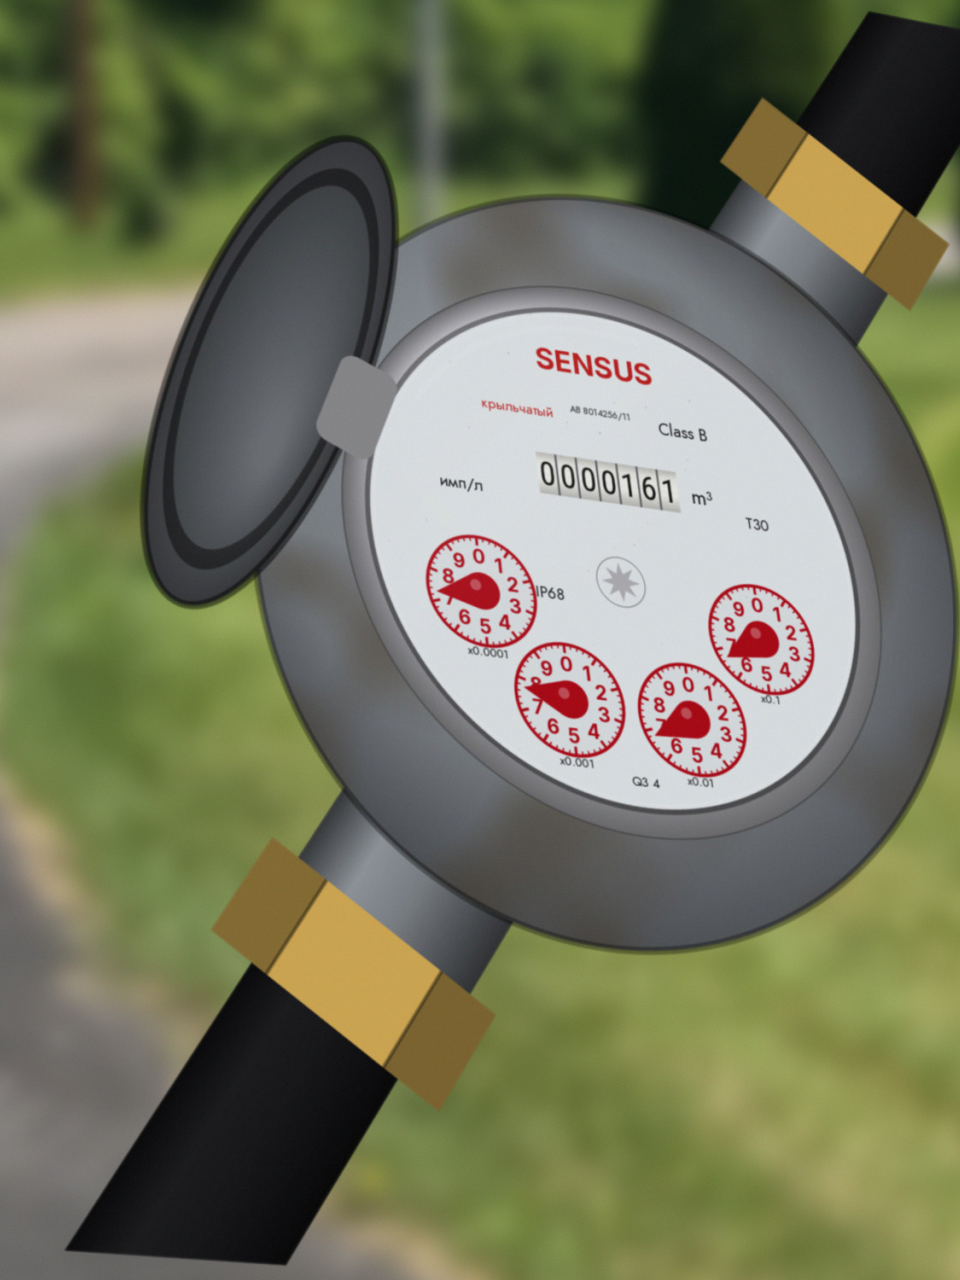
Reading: 161.6677 m³
